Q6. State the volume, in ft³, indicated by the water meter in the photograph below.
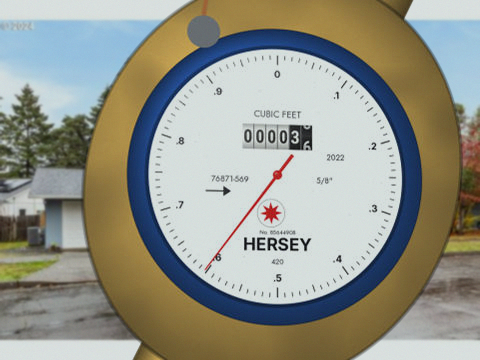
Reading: 35.60 ft³
